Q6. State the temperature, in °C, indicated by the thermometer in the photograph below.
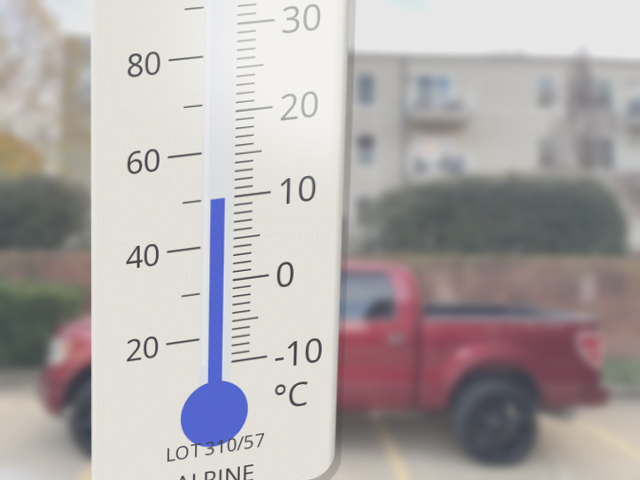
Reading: 10 °C
